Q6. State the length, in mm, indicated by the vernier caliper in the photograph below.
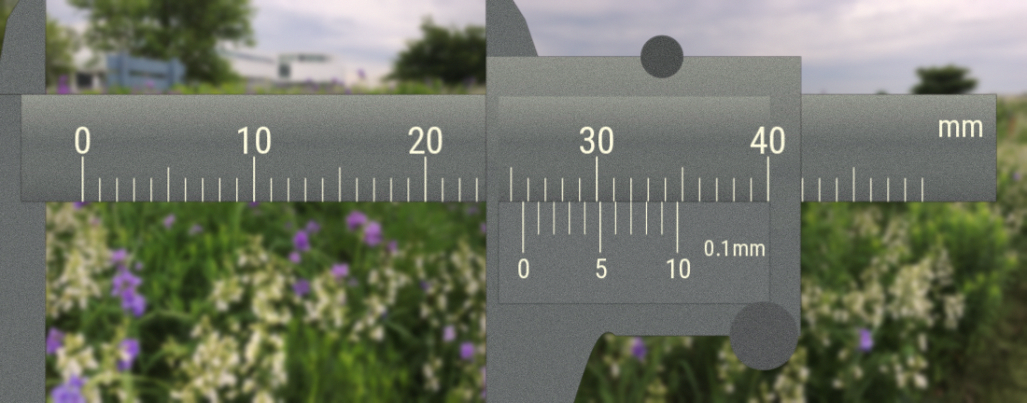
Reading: 25.7 mm
